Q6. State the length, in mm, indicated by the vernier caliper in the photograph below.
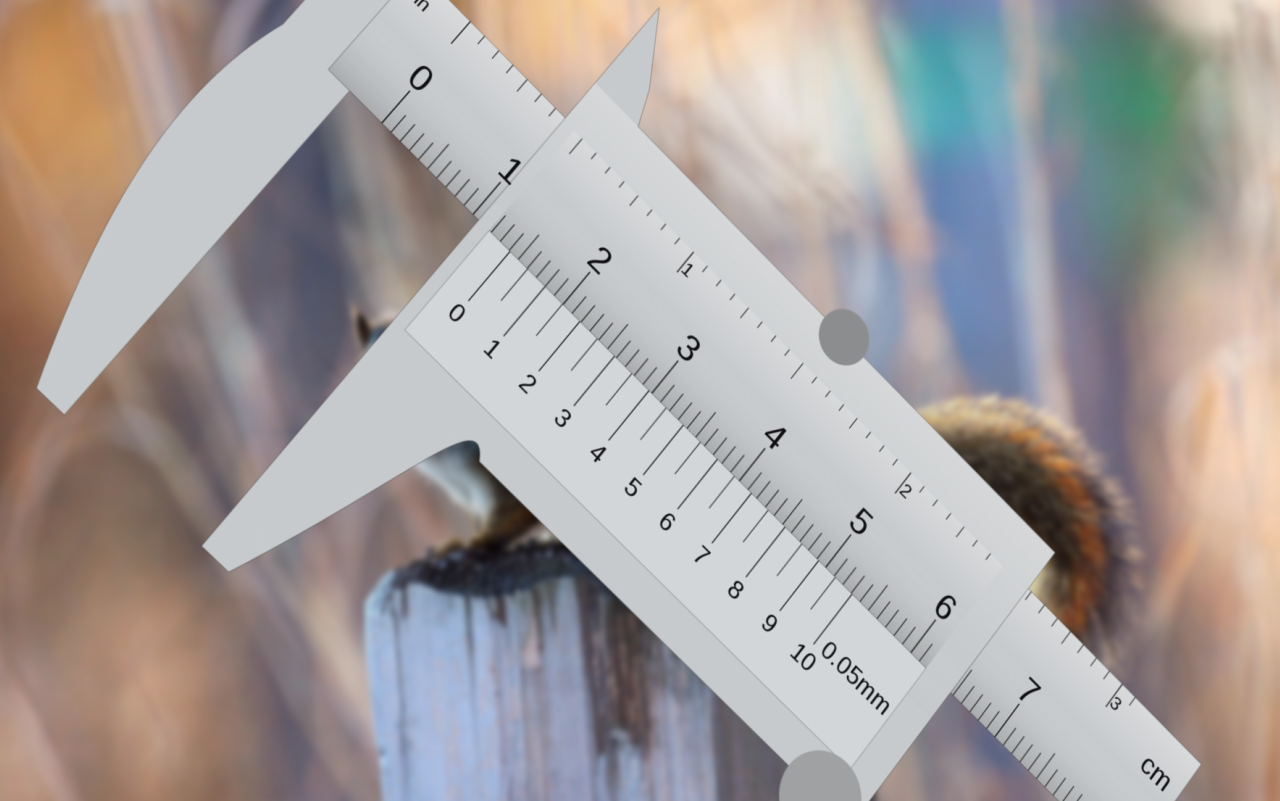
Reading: 14.1 mm
